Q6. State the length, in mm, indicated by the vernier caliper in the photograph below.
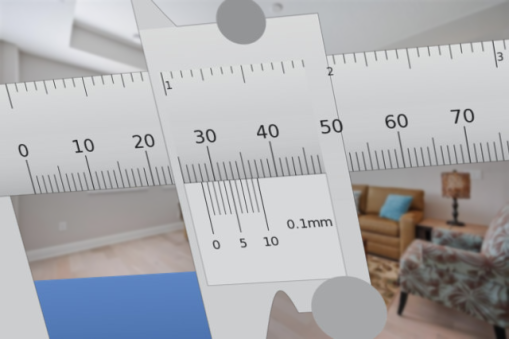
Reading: 27.8 mm
